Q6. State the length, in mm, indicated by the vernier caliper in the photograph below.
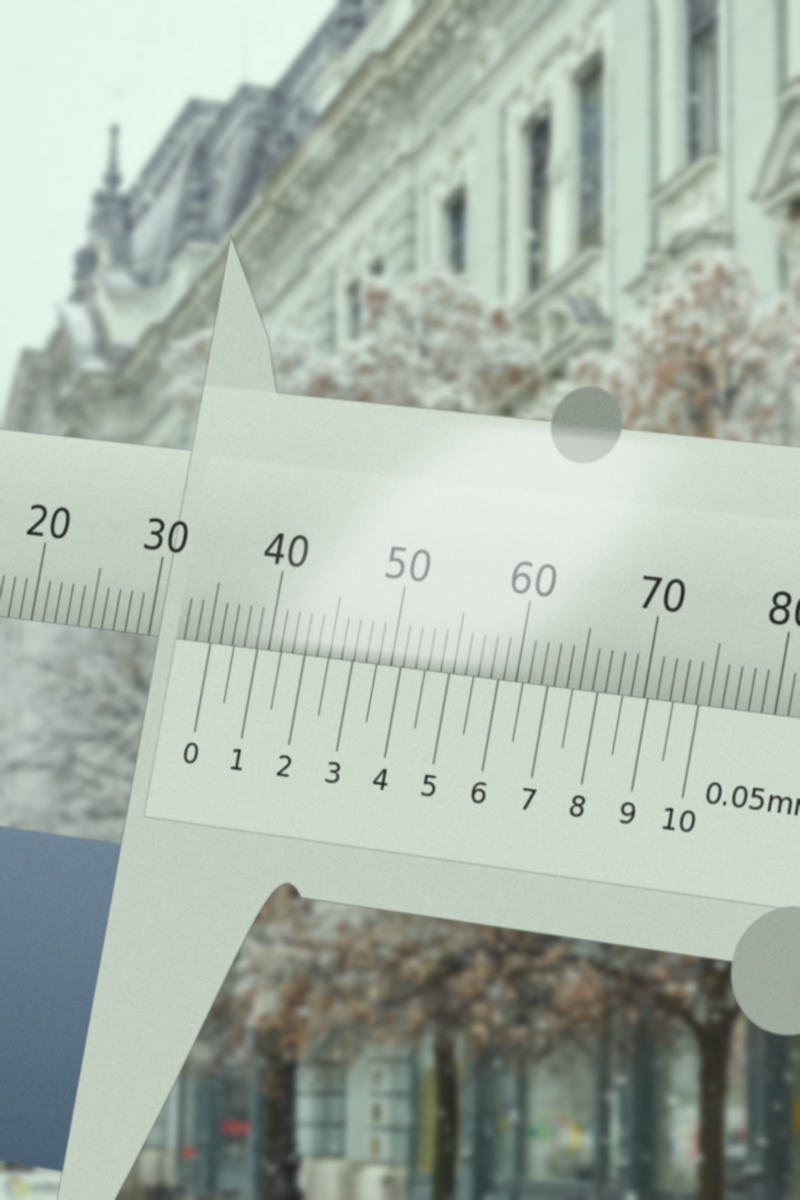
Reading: 35.2 mm
